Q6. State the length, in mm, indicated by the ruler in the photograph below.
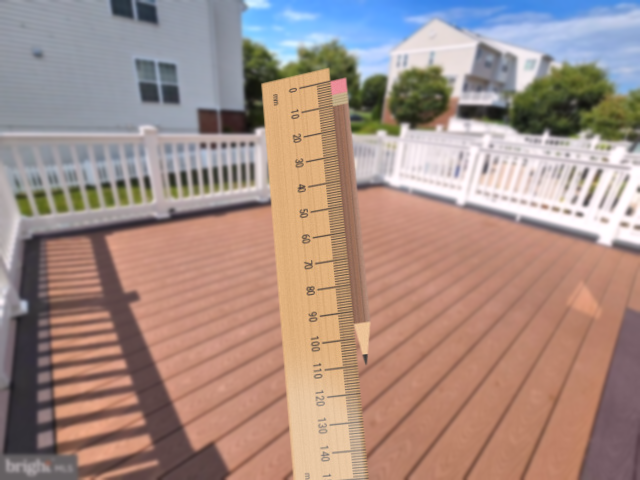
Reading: 110 mm
